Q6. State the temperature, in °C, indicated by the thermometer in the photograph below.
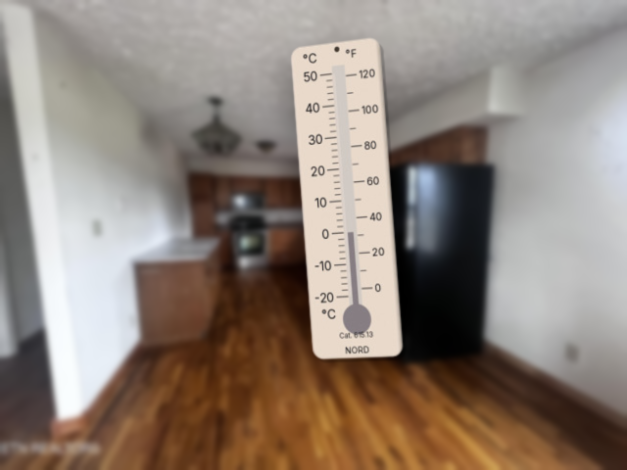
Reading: 0 °C
